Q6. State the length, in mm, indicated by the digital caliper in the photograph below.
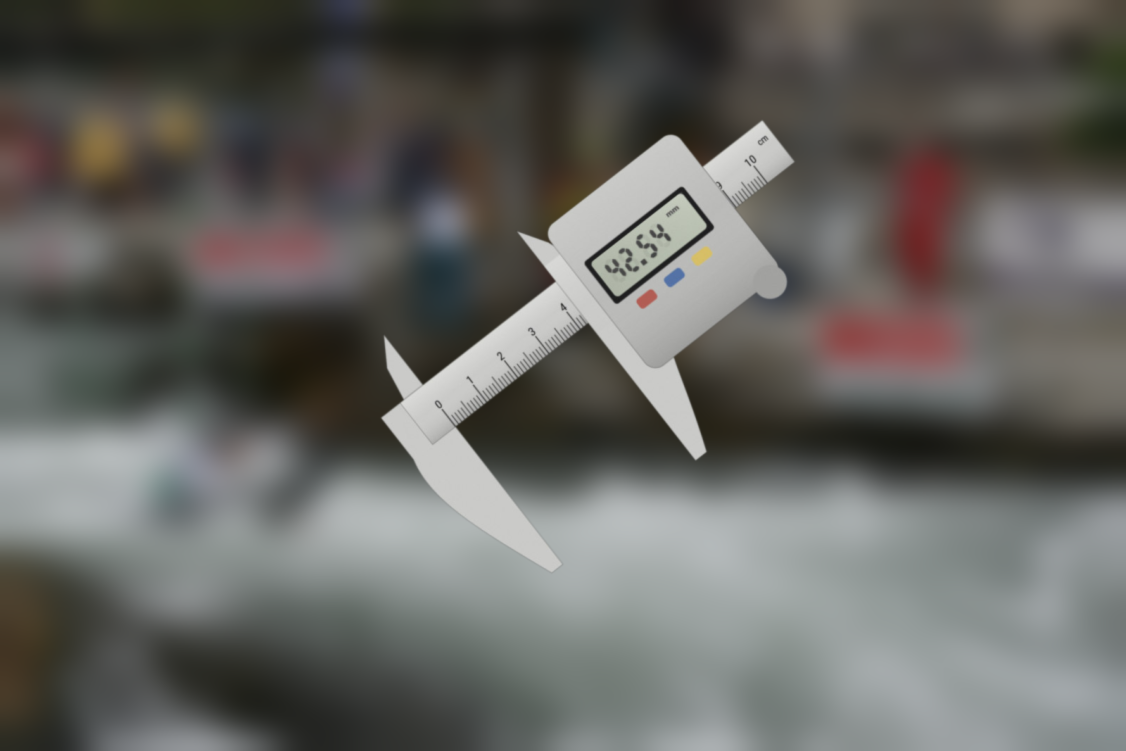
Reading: 42.54 mm
